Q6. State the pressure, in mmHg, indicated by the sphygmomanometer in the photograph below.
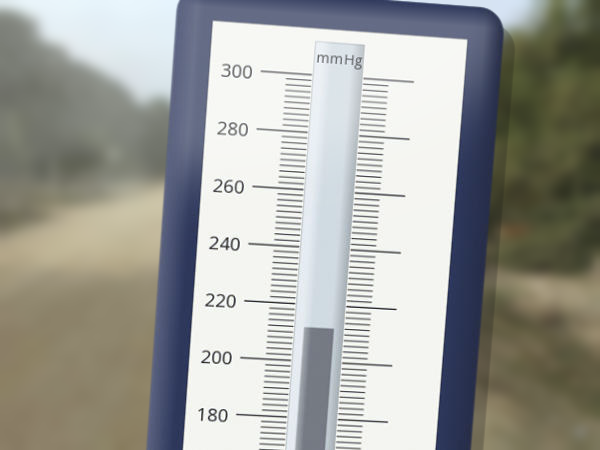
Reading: 212 mmHg
